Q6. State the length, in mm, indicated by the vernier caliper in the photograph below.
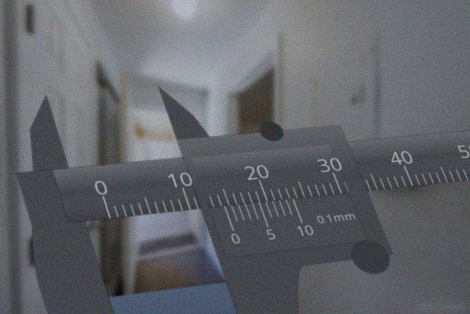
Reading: 14.4 mm
